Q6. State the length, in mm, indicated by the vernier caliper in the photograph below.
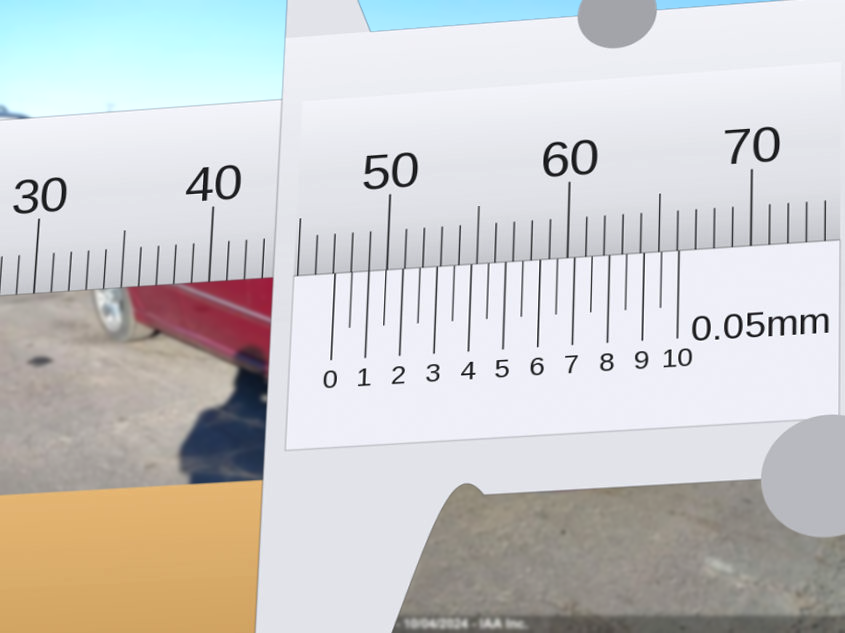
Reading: 47.1 mm
